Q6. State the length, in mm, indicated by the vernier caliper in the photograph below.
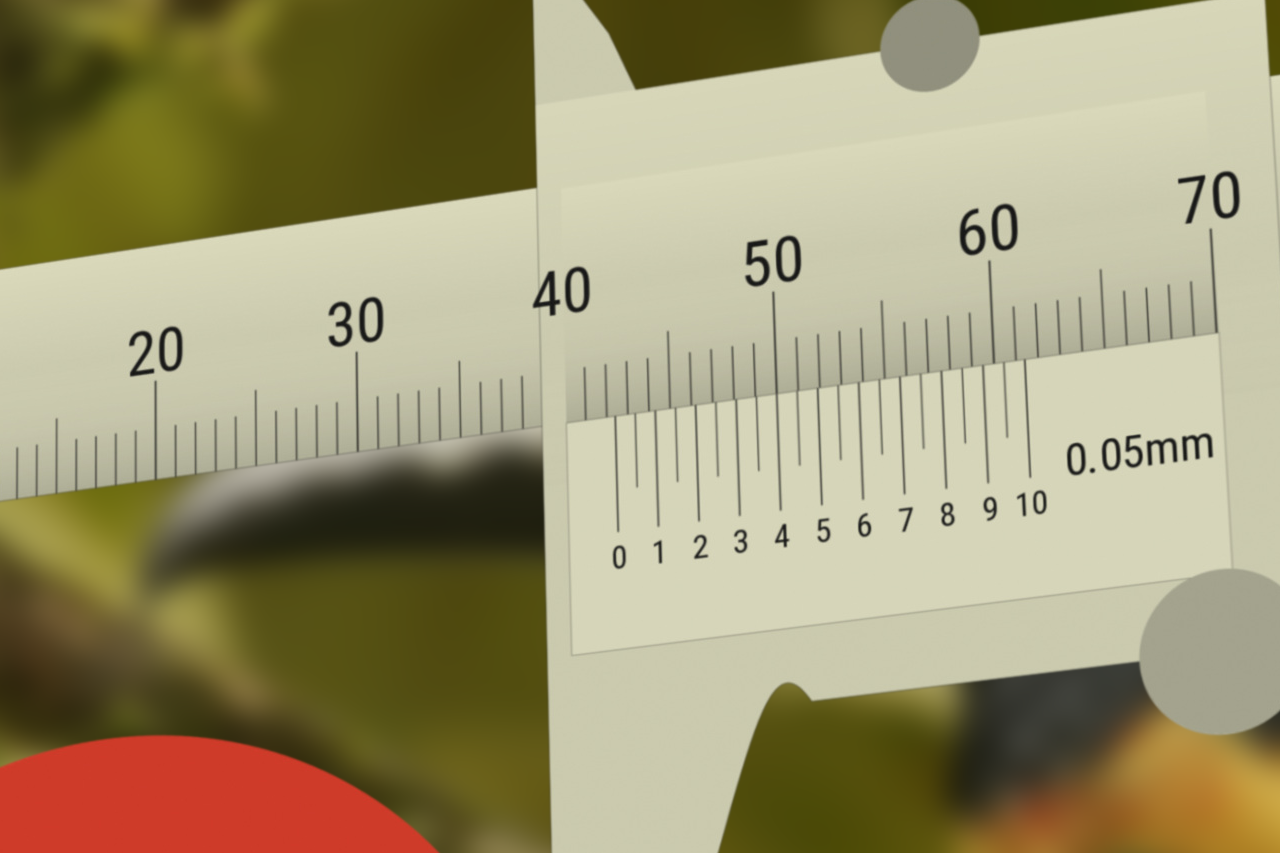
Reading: 42.4 mm
